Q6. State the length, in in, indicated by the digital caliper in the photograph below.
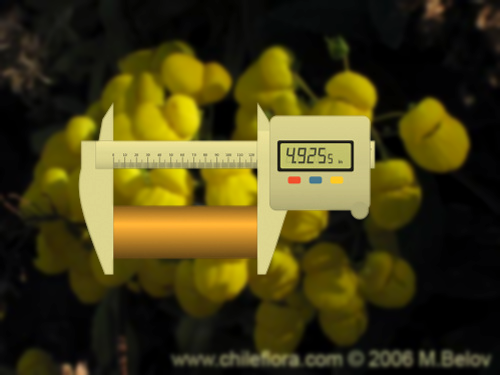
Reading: 4.9255 in
